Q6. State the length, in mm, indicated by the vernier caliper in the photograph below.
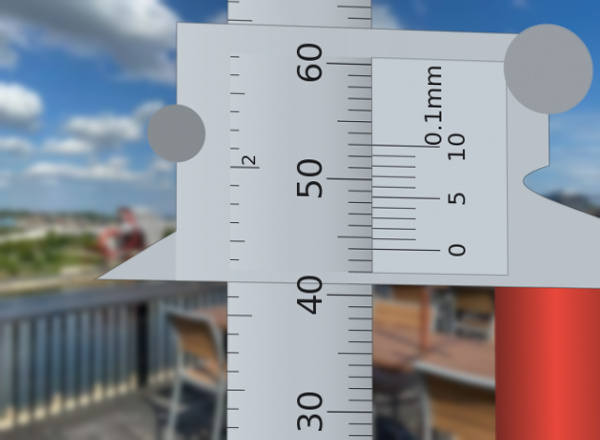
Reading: 44.0 mm
